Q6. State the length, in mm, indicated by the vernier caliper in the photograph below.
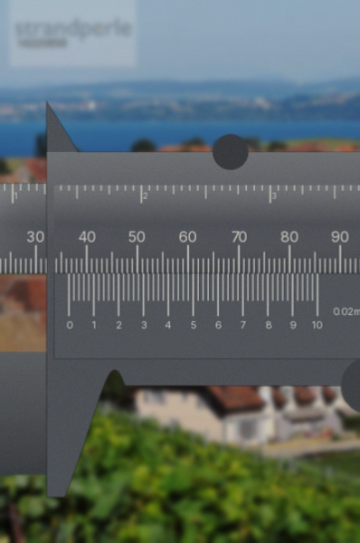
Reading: 36.5 mm
